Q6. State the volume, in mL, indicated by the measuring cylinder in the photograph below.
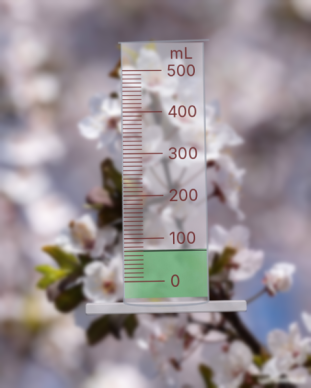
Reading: 70 mL
